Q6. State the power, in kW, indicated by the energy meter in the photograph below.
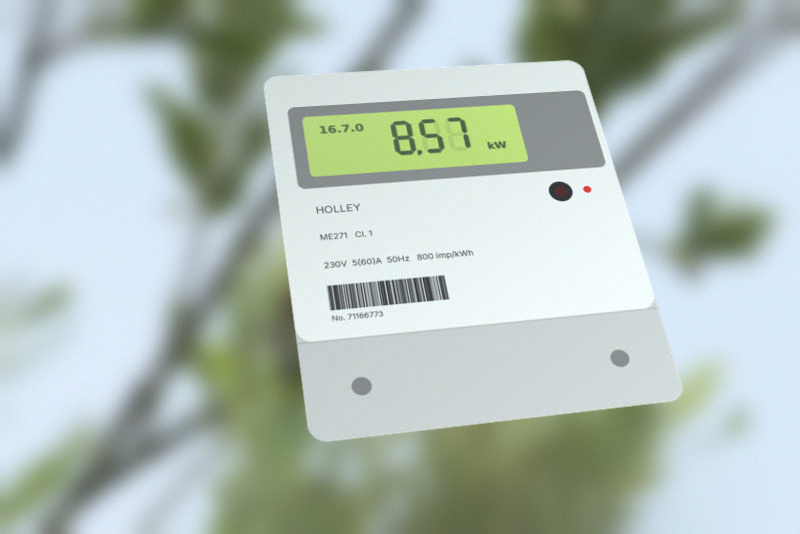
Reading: 8.57 kW
